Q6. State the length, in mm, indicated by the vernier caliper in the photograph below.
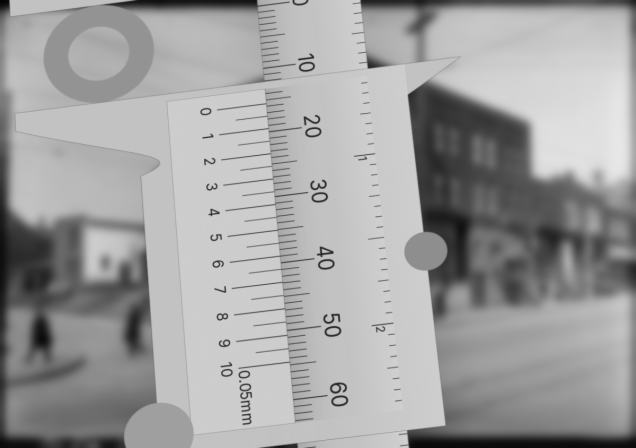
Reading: 15.6 mm
